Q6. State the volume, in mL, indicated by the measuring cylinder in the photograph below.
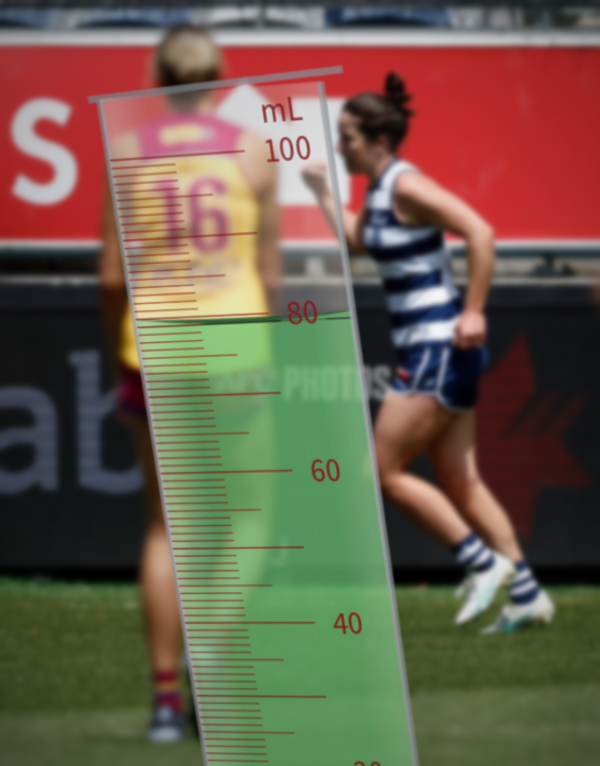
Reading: 79 mL
